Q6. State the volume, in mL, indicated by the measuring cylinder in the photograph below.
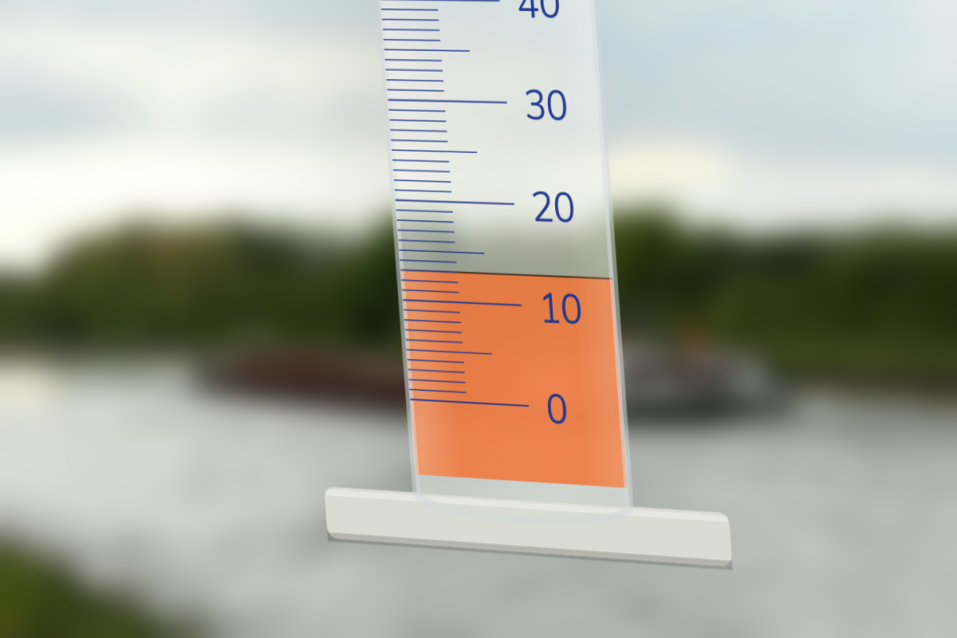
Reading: 13 mL
